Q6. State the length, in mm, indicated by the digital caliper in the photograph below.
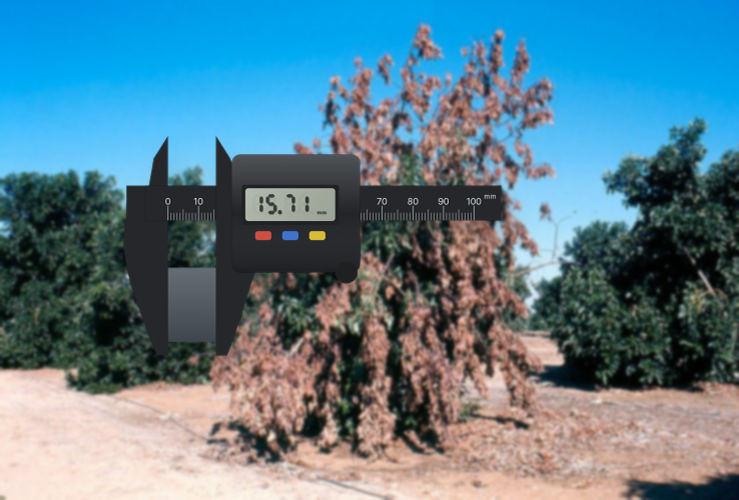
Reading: 15.71 mm
